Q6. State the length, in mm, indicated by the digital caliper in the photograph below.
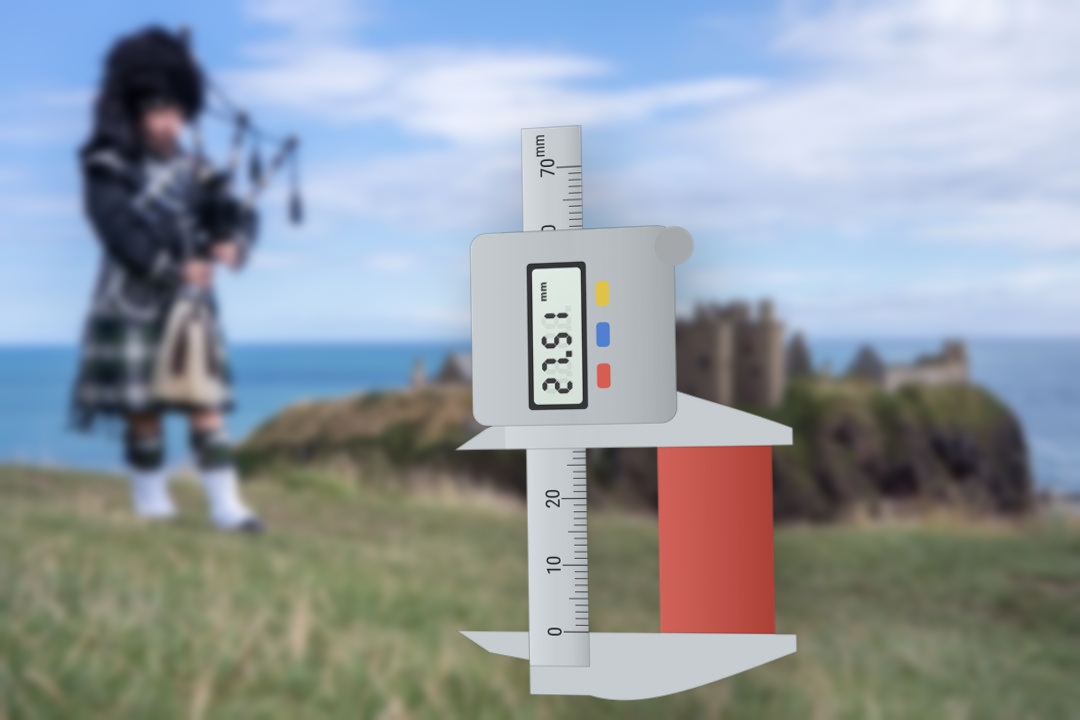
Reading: 27.51 mm
